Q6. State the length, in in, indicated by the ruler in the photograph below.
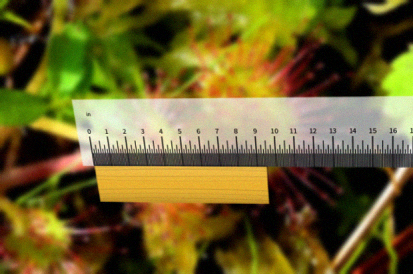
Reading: 9.5 in
